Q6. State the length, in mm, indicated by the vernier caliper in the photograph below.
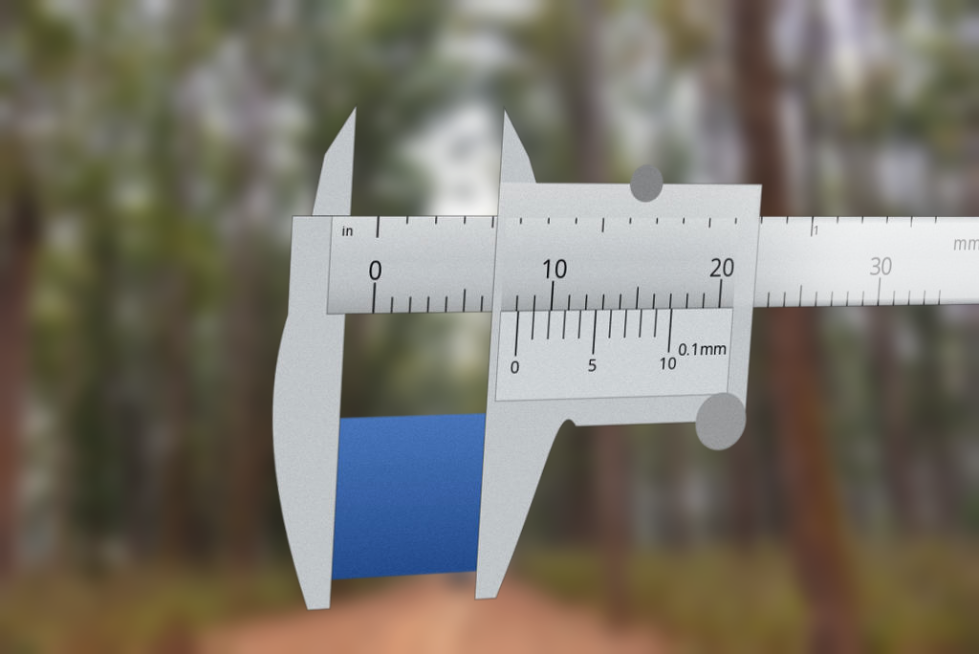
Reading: 8.1 mm
